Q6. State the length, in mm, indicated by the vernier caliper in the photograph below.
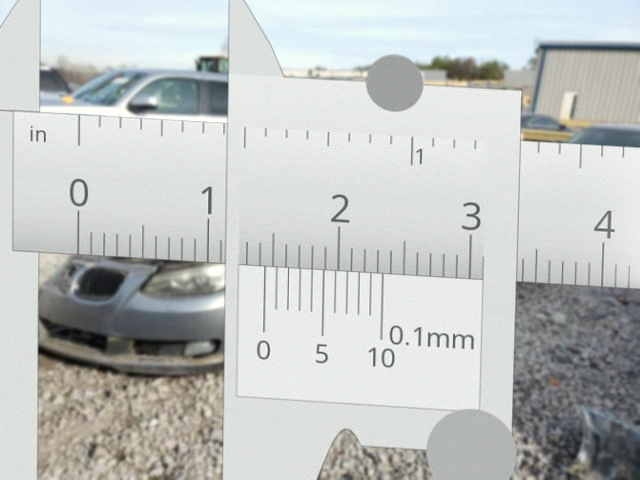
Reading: 14.4 mm
